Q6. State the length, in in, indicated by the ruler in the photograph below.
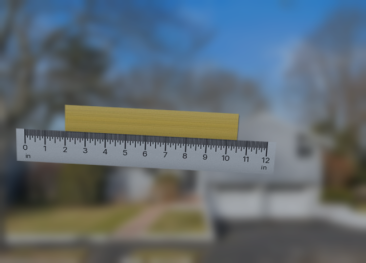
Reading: 8.5 in
